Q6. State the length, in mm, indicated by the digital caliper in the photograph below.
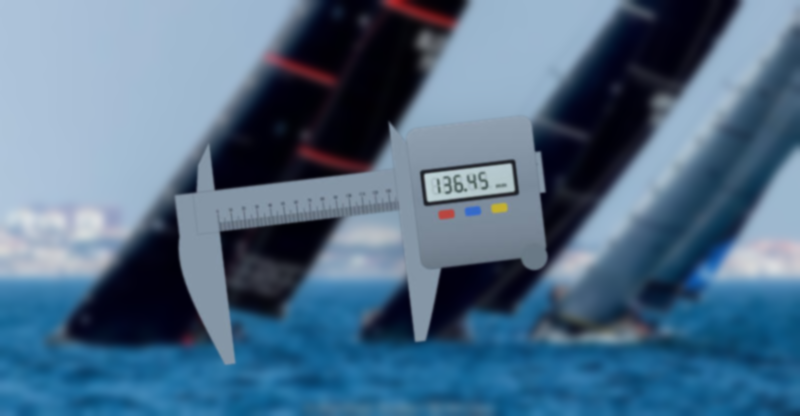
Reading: 136.45 mm
